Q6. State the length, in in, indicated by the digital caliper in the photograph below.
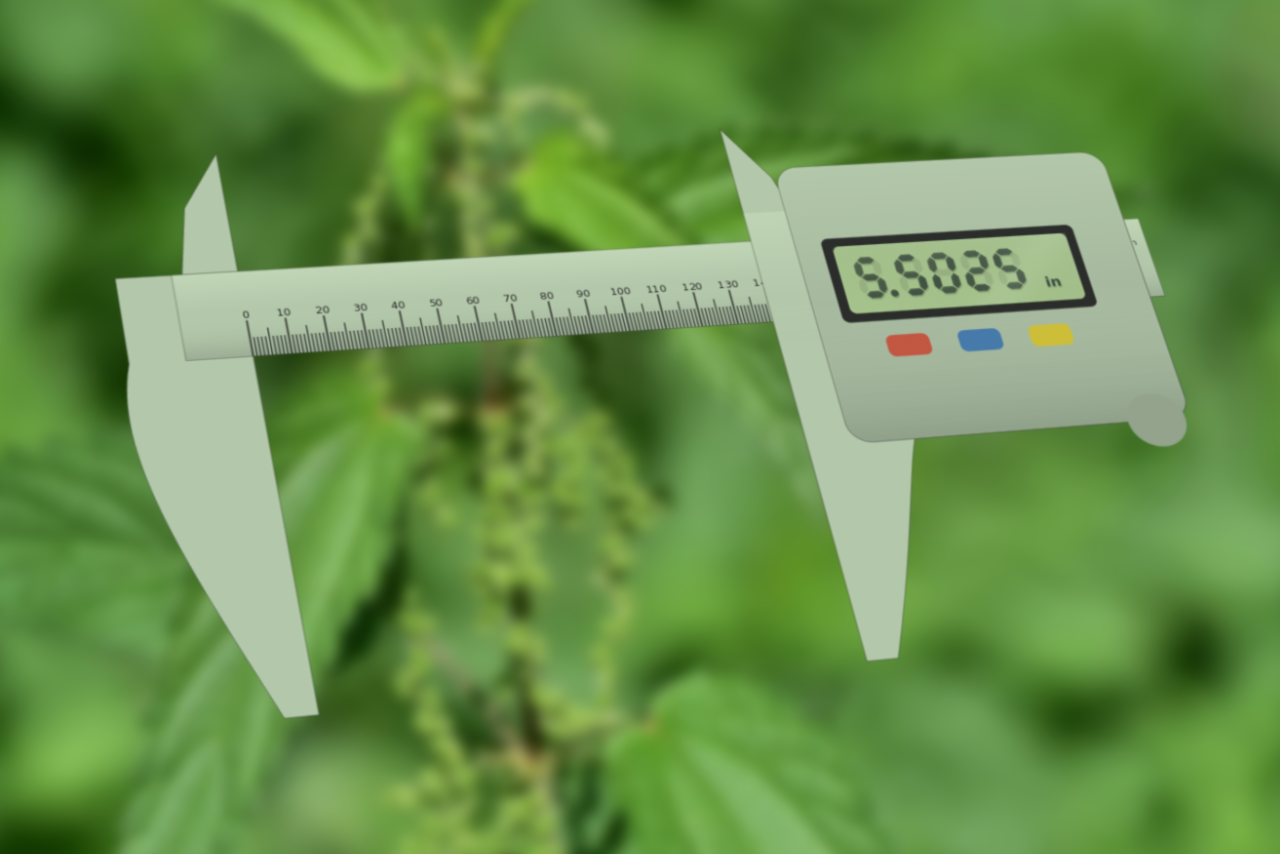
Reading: 5.5025 in
